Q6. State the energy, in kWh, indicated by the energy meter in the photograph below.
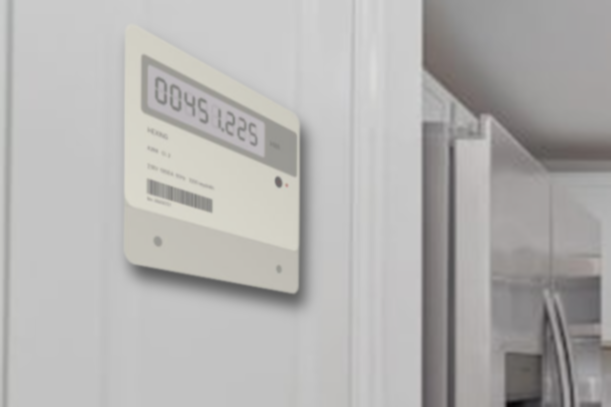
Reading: 451.225 kWh
